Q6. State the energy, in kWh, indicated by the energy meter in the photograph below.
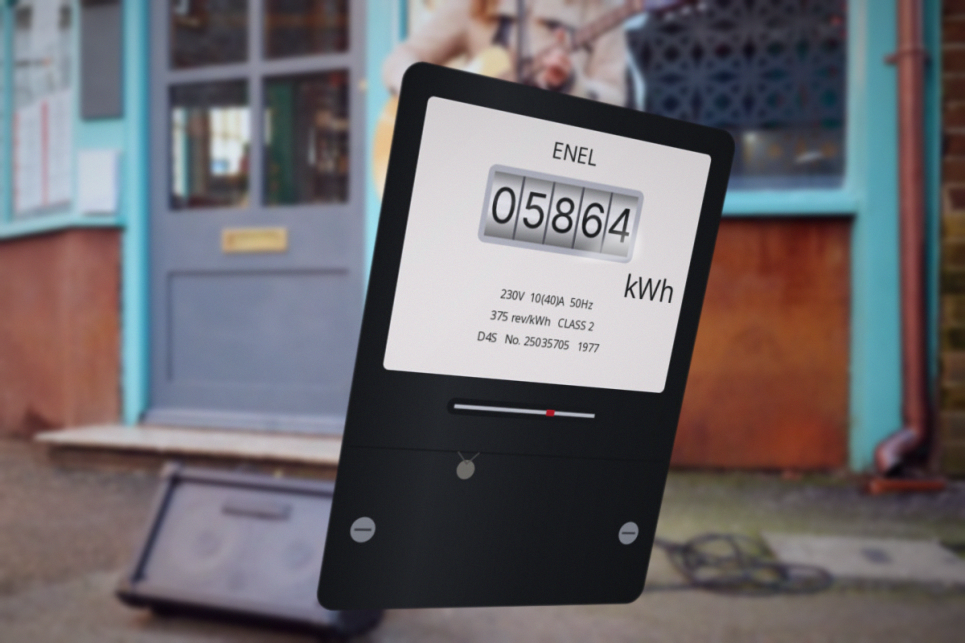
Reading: 5864 kWh
